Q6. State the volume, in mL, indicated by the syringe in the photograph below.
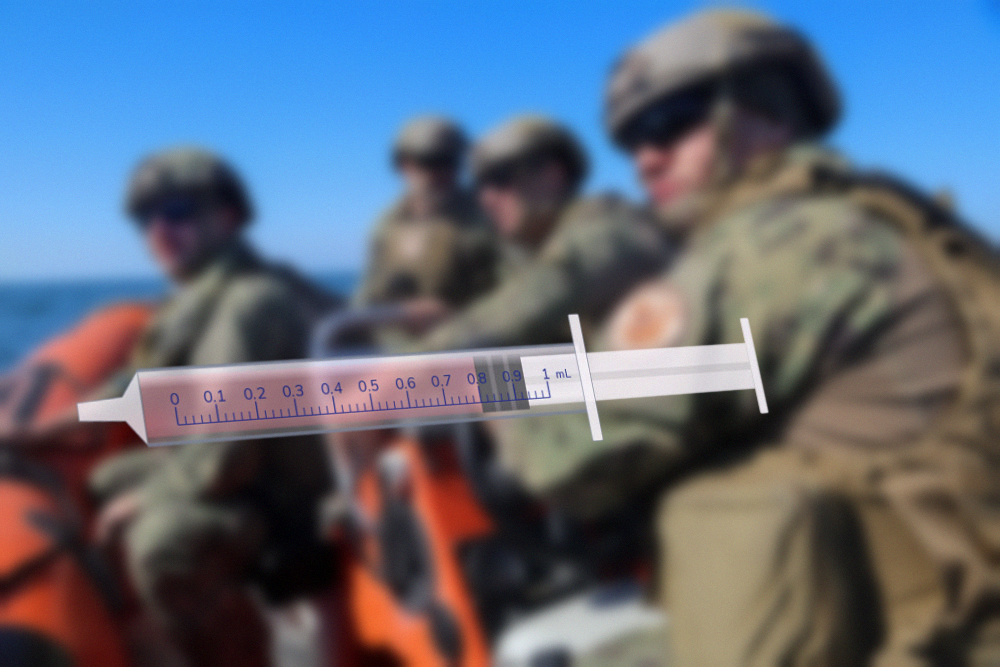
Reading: 0.8 mL
